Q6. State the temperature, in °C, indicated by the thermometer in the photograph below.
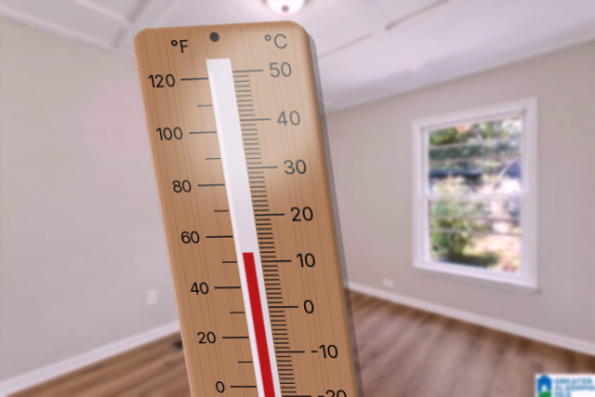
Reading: 12 °C
